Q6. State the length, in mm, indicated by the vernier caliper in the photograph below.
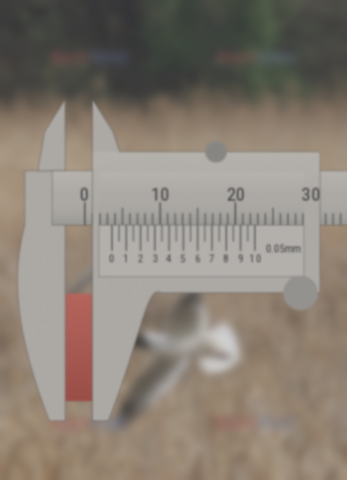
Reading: 3.6 mm
